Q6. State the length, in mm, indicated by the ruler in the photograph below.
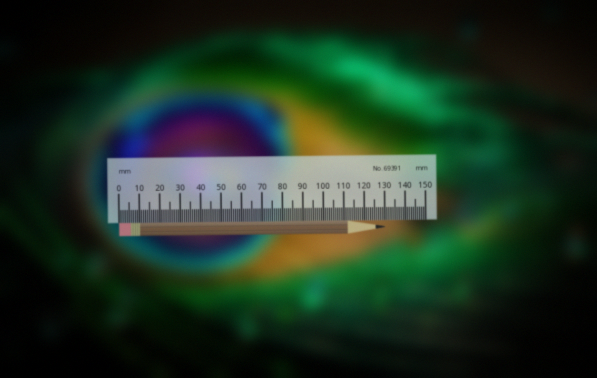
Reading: 130 mm
